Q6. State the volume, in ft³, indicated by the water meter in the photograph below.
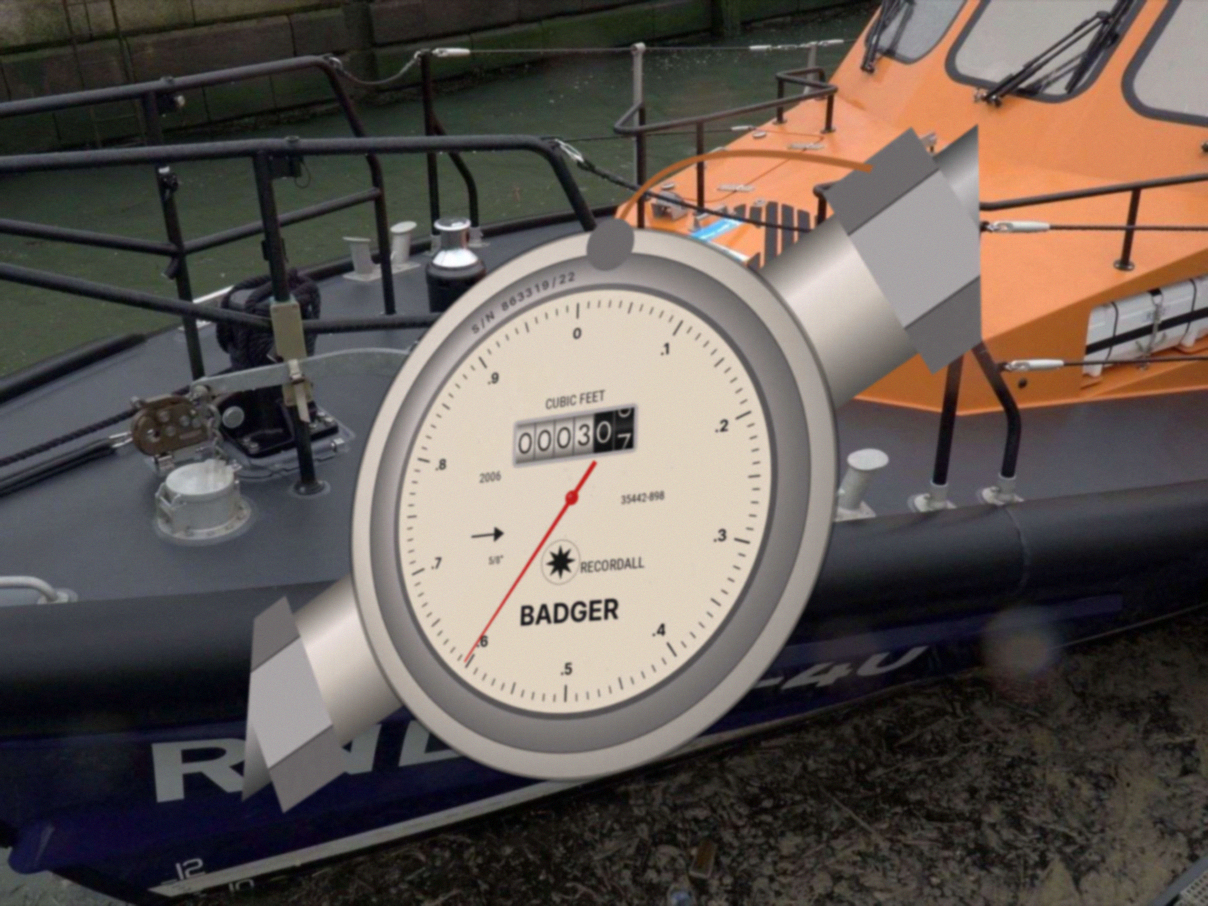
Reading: 306.60 ft³
